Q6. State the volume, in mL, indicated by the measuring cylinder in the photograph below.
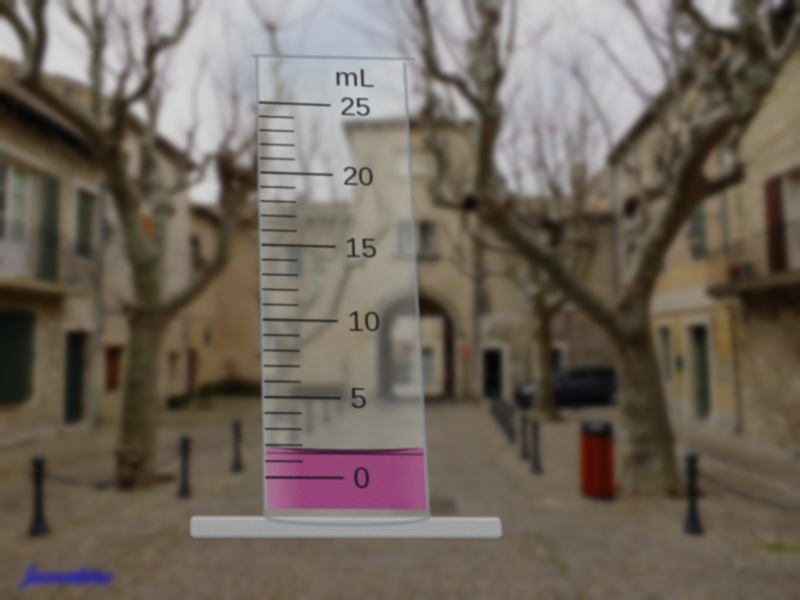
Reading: 1.5 mL
